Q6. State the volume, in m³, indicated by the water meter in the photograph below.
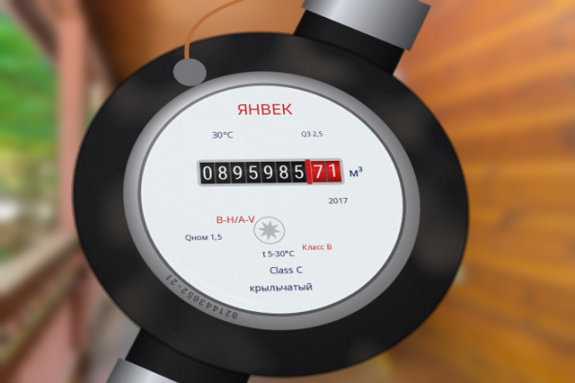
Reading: 895985.71 m³
